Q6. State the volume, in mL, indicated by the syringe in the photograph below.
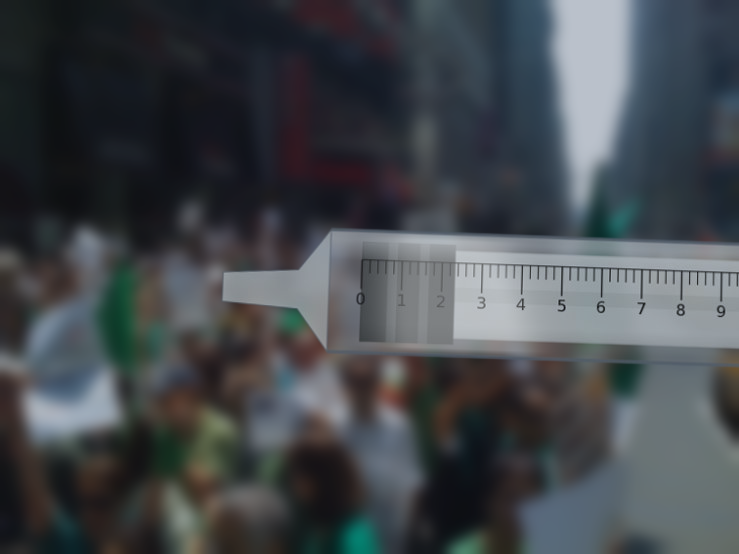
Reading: 0 mL
